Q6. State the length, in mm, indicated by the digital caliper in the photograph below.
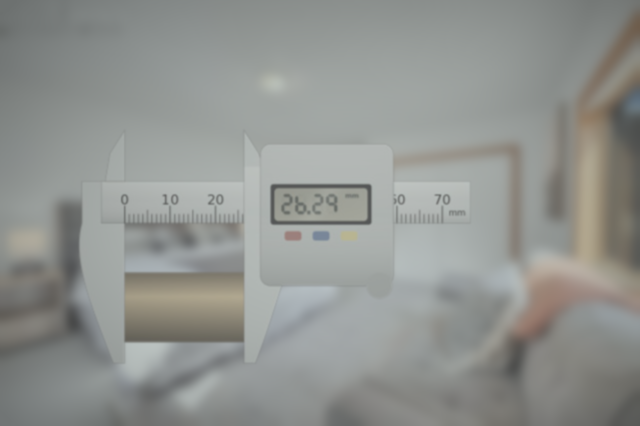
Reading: 26.29 mm
